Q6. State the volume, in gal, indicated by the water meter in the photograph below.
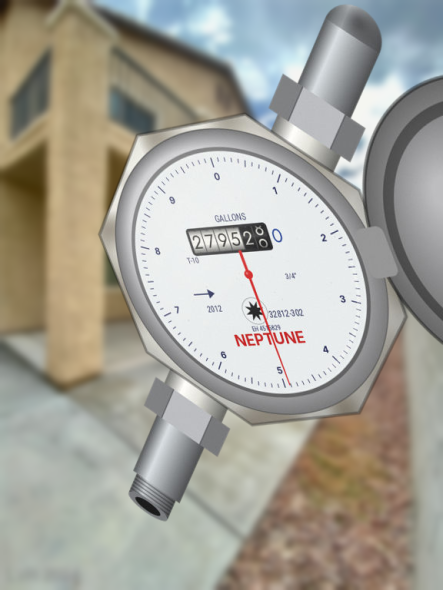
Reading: 2795284.9 gal
